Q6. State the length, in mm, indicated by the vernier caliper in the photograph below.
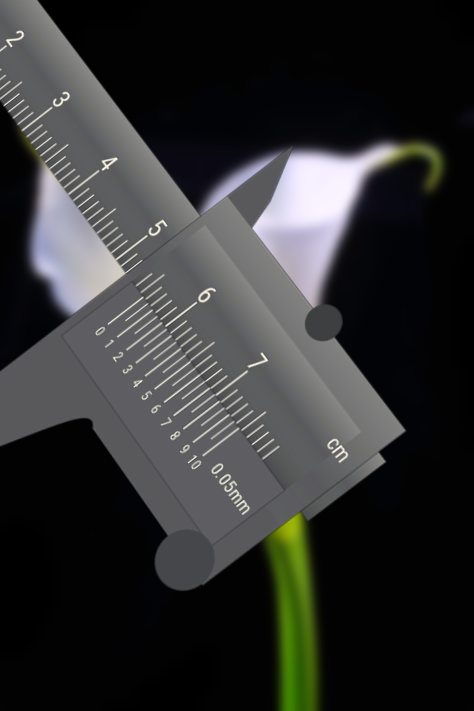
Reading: 55.6 mm
